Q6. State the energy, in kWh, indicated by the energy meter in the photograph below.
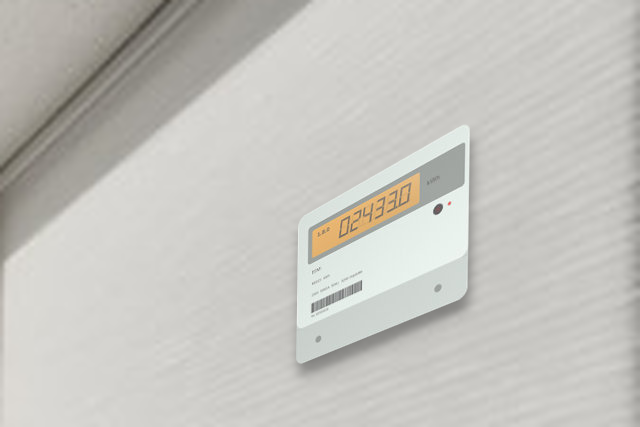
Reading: 2433.0 kWh
